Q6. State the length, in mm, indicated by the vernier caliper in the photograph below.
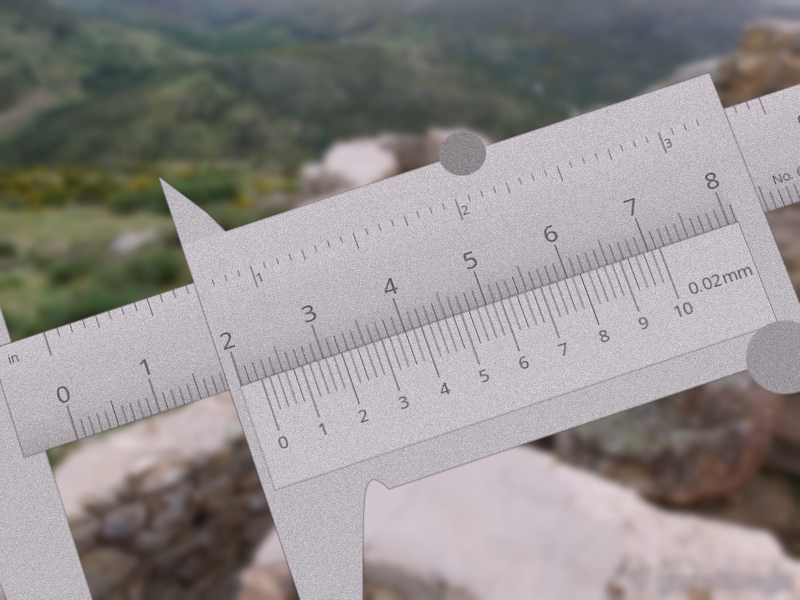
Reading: 22.4 mm
